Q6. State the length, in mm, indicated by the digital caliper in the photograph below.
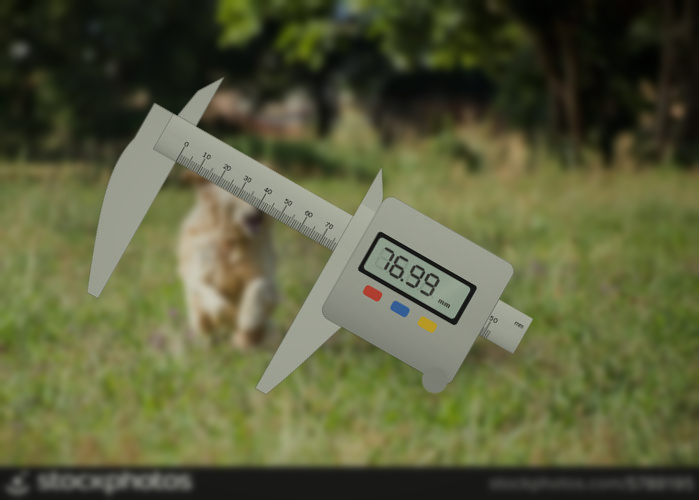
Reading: 76.99 mm
